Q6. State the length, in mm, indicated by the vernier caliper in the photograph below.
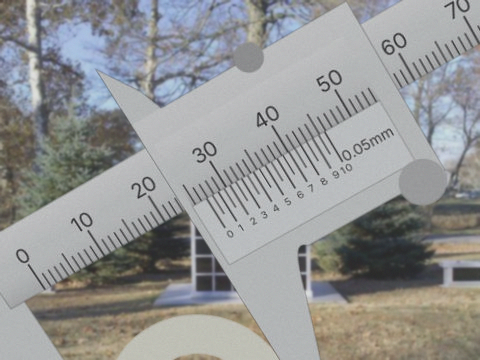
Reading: 26.8 mm
